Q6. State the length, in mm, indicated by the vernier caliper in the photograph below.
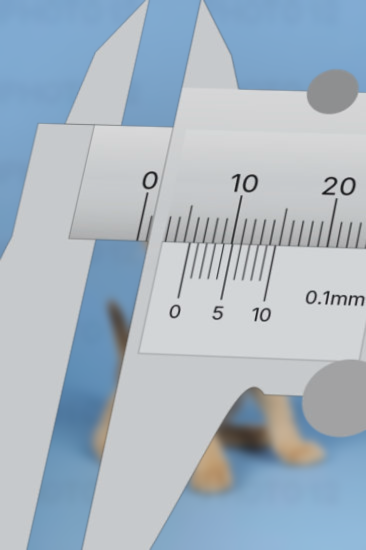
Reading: 5.6 mm
